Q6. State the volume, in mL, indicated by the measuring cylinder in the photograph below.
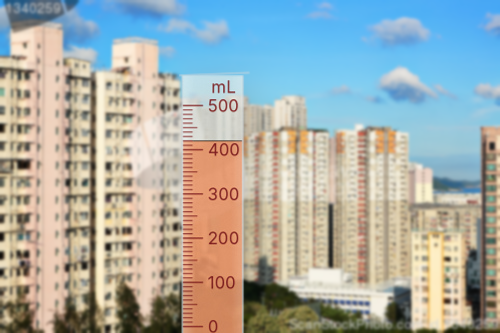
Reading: 420 mL
